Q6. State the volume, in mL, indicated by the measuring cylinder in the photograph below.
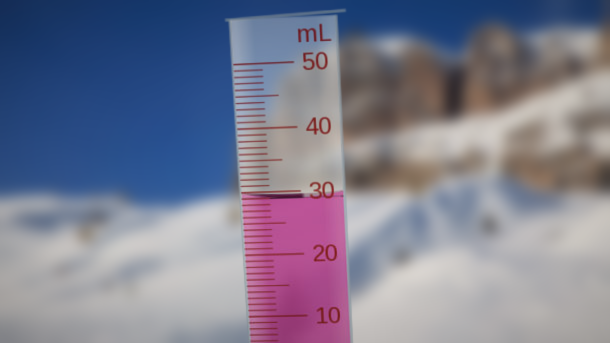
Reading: 29 mL
